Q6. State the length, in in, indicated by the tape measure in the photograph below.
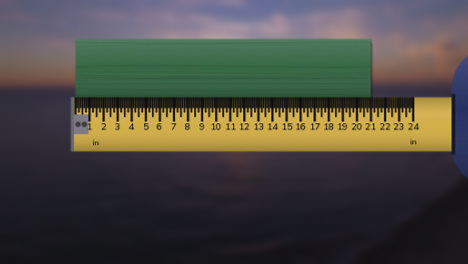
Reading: 21 in
